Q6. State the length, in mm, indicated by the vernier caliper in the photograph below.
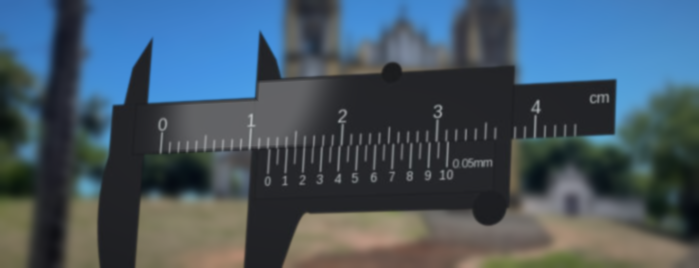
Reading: 12.2 mm
